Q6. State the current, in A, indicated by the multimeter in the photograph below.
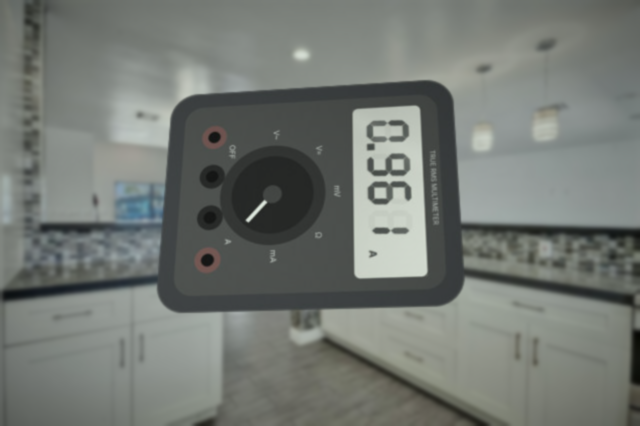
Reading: 0.961 A
